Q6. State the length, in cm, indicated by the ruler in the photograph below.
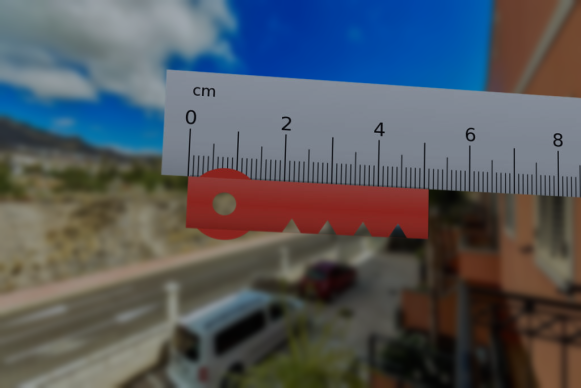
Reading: 5.1 cm
